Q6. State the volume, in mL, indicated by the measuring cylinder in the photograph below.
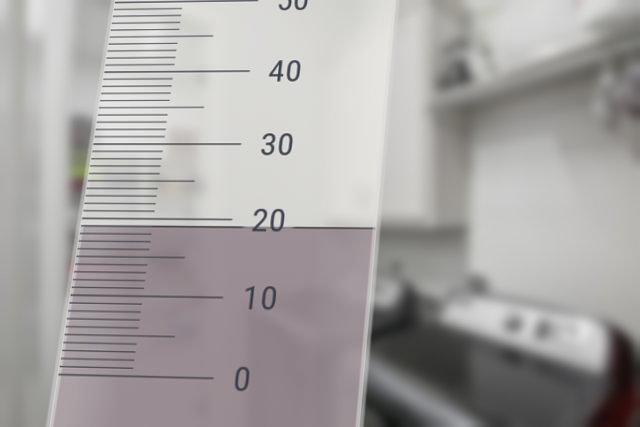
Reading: 19 mL
